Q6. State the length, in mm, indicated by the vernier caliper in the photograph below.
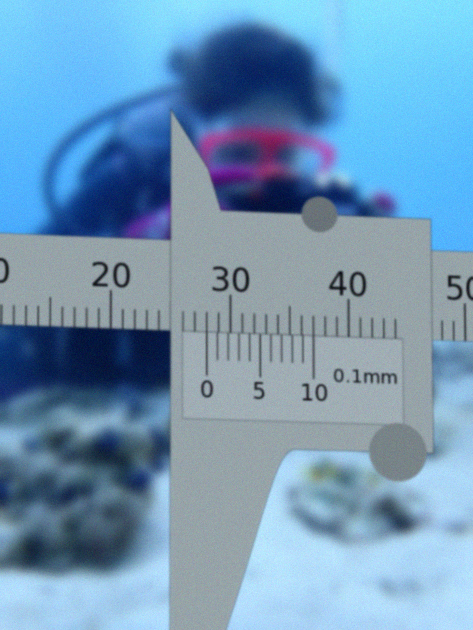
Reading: 28.0 mm
